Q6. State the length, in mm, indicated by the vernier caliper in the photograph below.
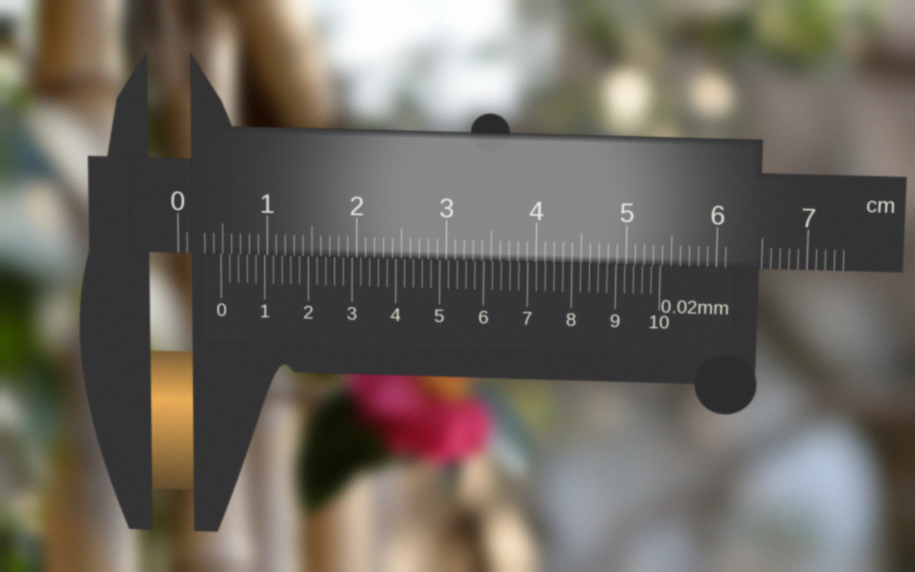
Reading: 4.8 mm
